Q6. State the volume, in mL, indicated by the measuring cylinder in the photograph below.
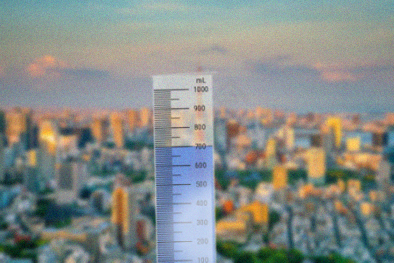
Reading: 700 mL
